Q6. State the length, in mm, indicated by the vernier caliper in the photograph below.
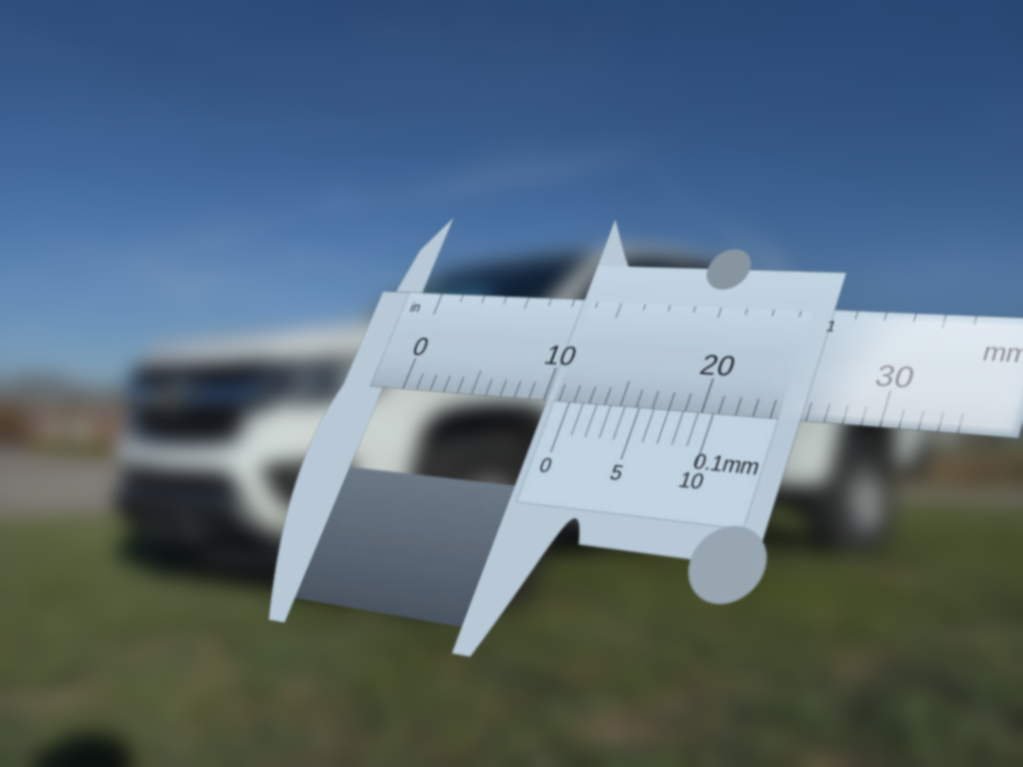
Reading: 11.7 mm
